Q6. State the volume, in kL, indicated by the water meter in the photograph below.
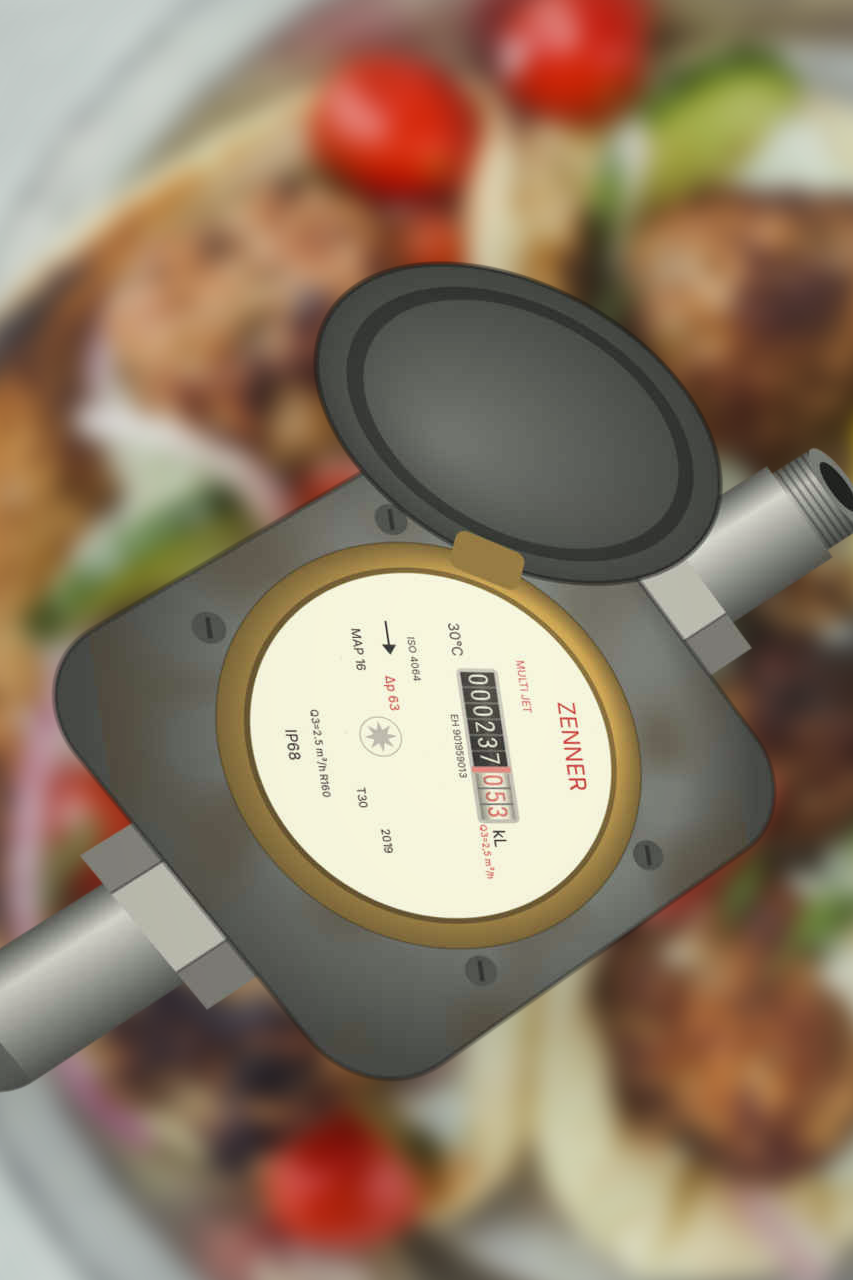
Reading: 237.053 kL
